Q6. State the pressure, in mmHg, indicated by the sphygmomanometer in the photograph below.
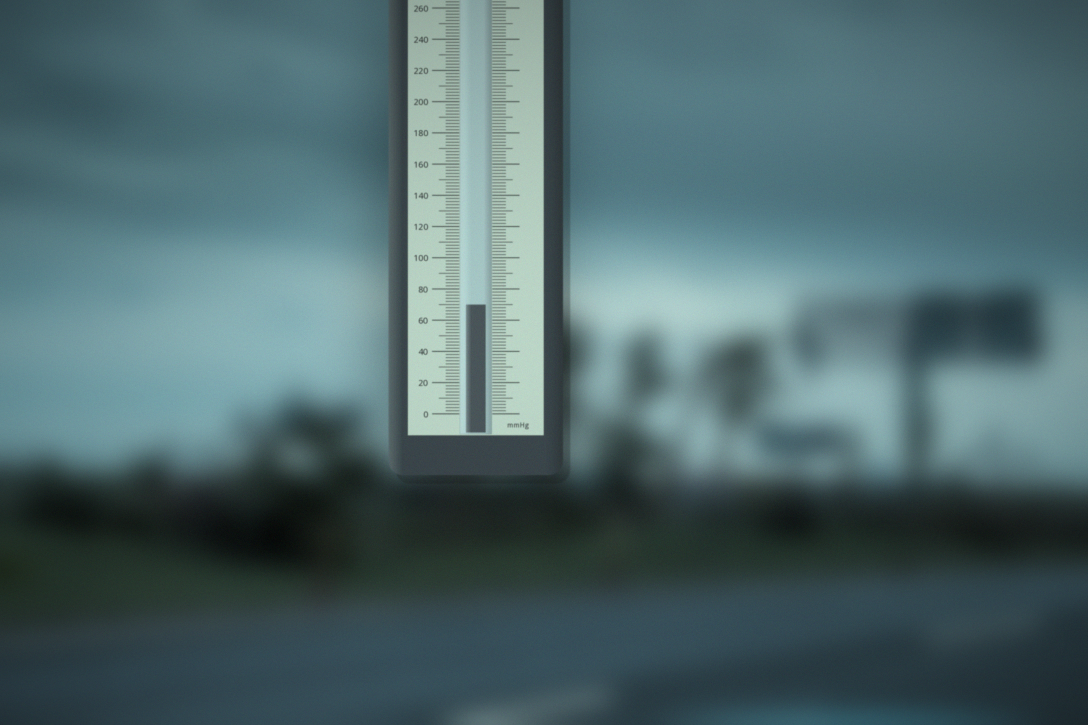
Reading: 70 mmHg
